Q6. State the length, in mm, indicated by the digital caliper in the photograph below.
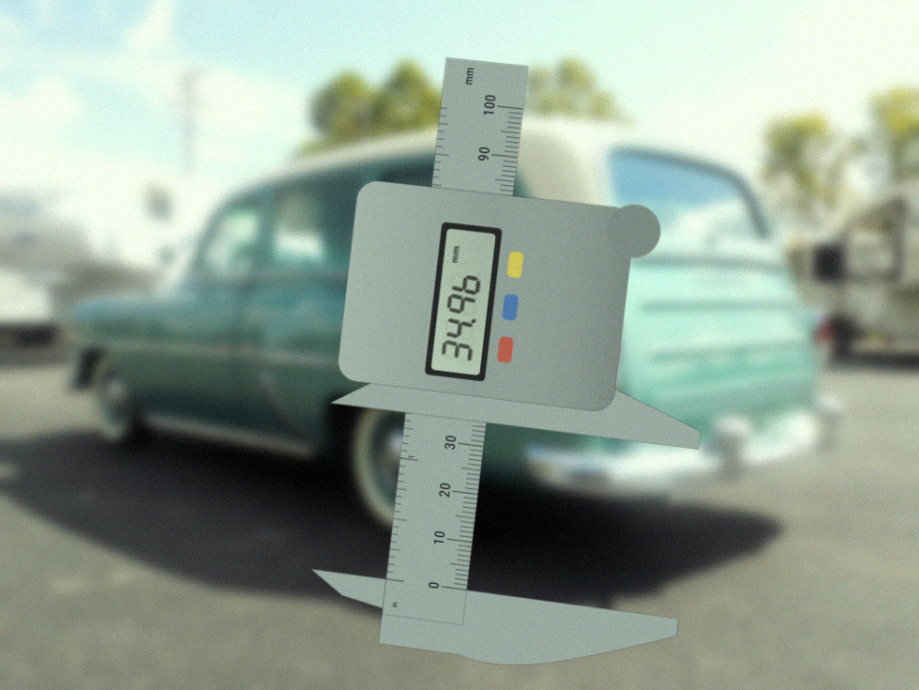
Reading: 34.96 mm
